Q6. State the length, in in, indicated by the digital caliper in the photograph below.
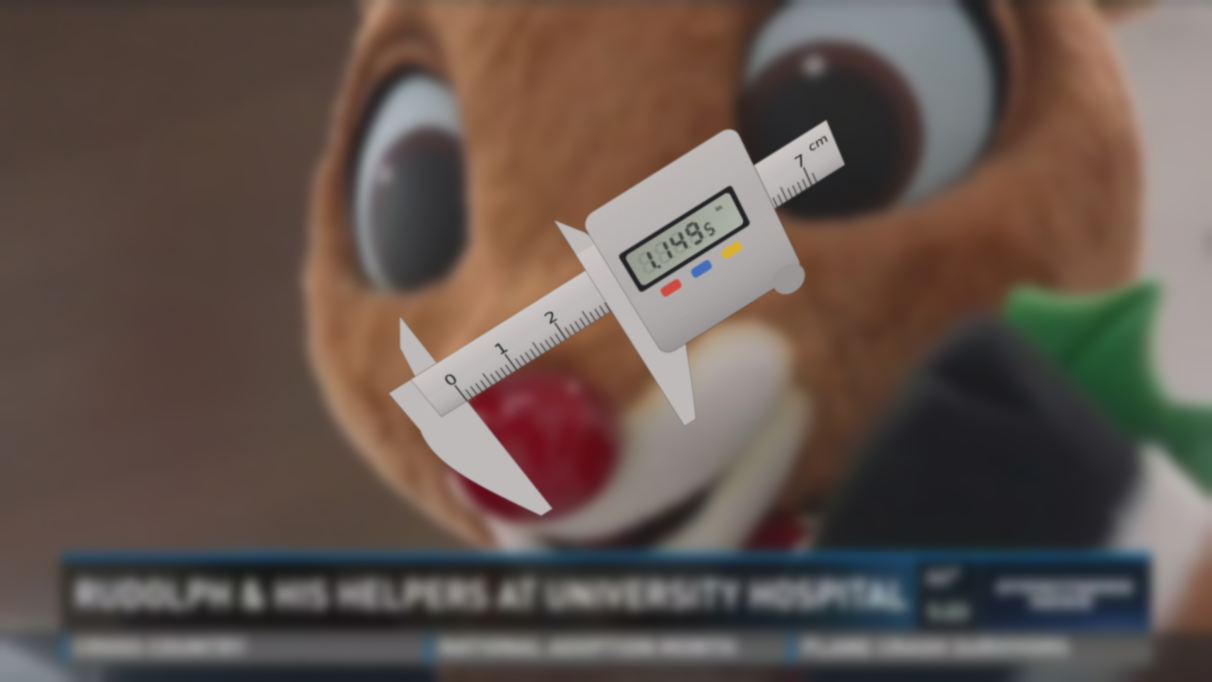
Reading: 1.1495 in
